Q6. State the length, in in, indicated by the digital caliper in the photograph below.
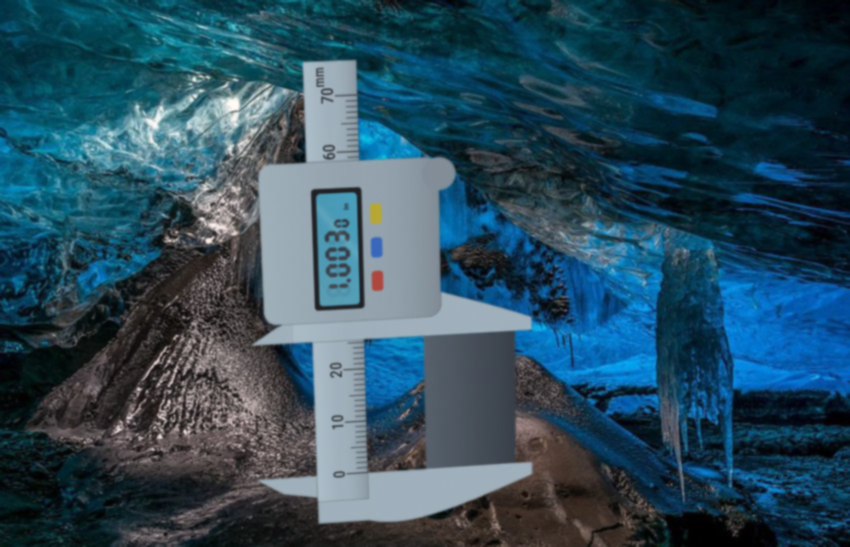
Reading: 1.0030 in
